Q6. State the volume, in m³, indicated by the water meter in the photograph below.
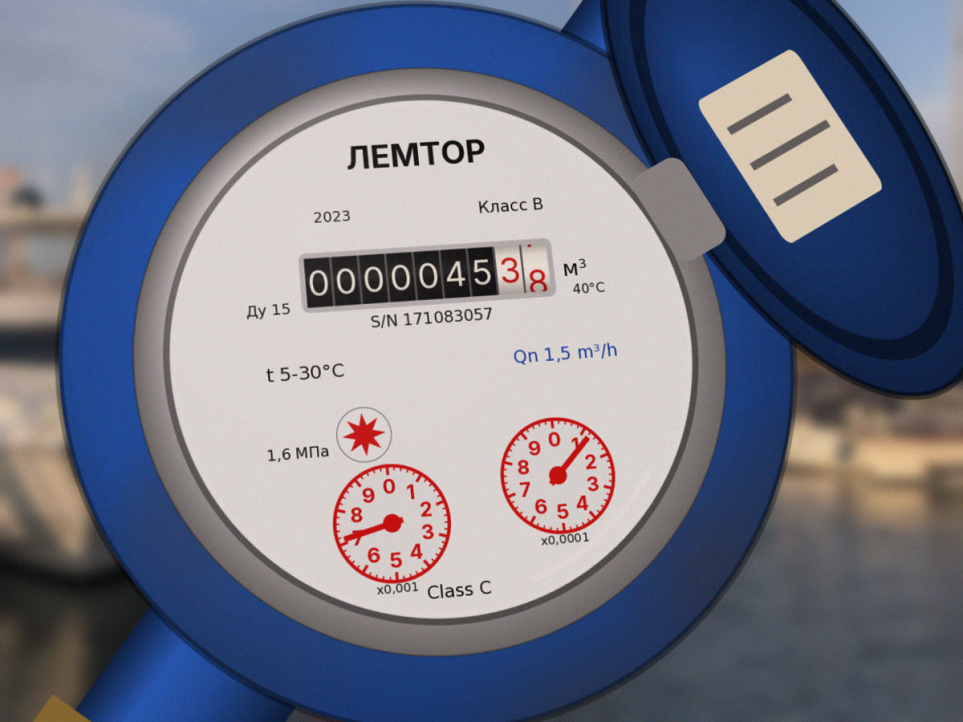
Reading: 45.3771 m³
